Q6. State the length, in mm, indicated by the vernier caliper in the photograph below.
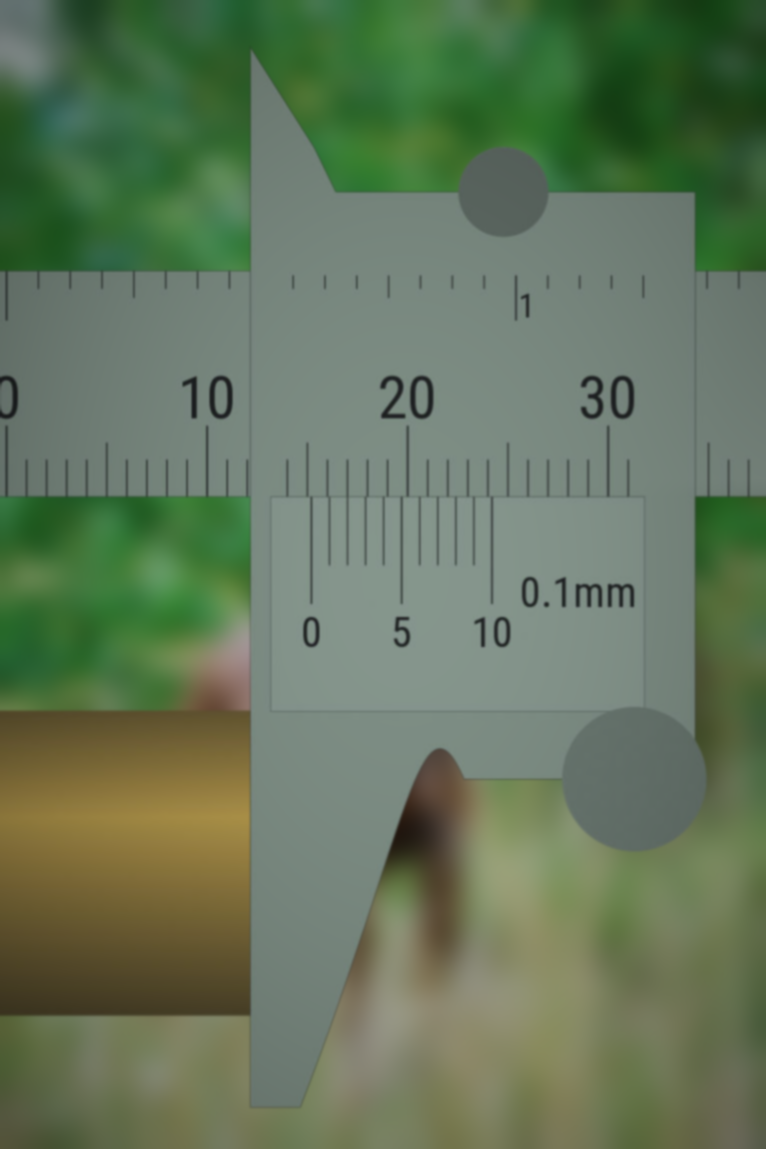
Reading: 15.2 mm
